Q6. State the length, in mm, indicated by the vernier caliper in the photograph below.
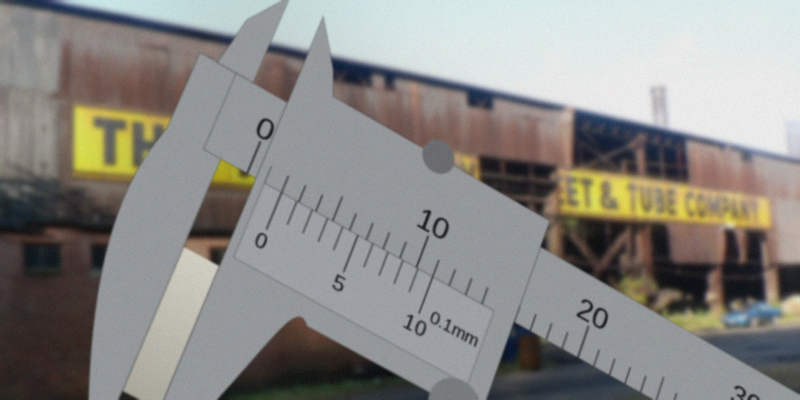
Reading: 2.0 mm
